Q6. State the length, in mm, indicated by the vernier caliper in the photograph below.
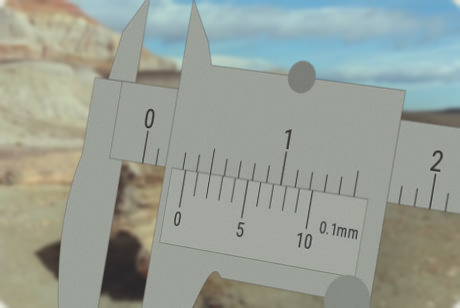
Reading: 3.2 mm
